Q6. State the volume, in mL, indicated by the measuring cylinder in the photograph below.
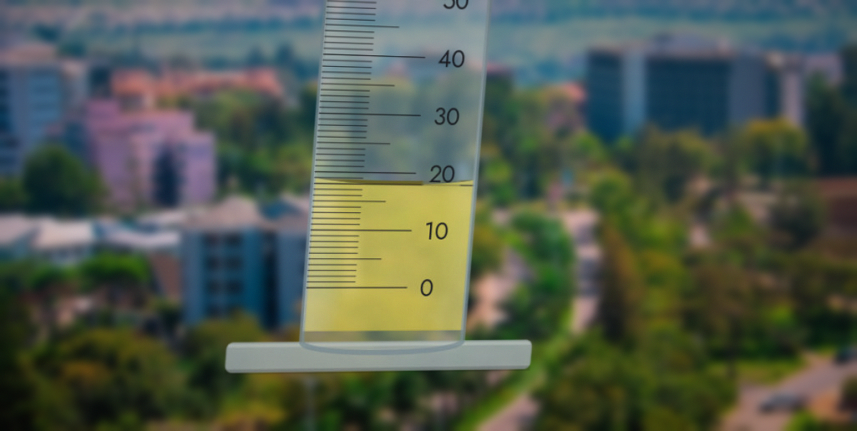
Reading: 18 mL
